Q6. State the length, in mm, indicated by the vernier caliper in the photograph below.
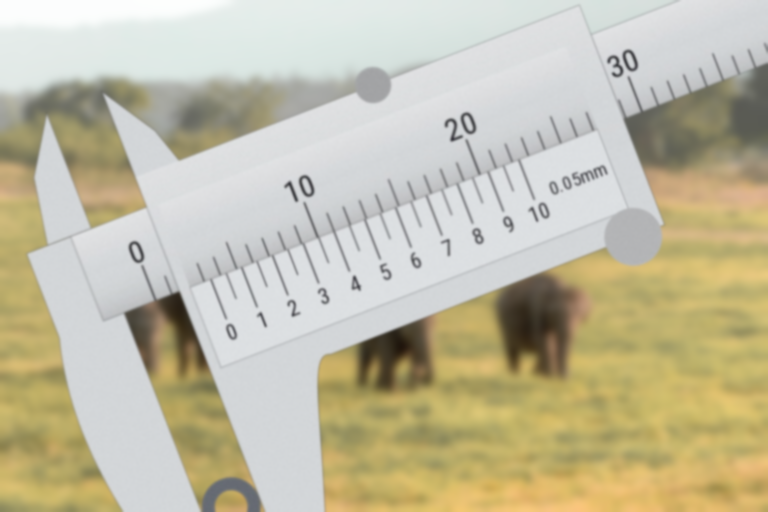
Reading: 3.4 mm
